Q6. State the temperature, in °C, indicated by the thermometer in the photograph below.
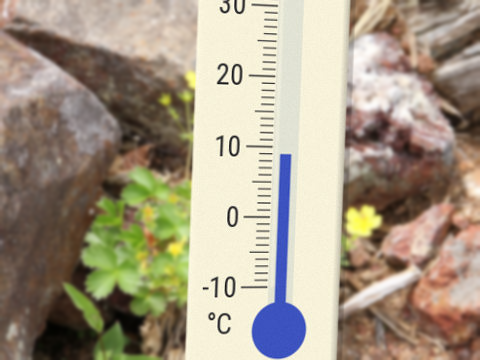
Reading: 9 °C
